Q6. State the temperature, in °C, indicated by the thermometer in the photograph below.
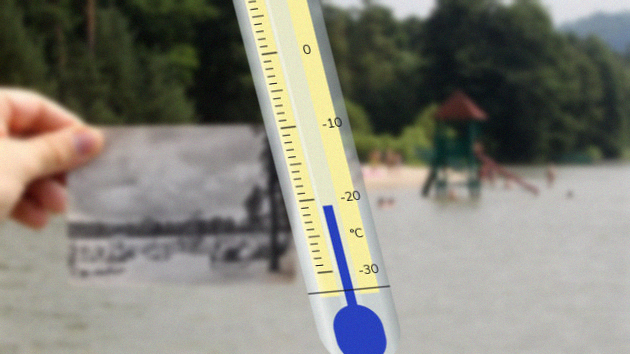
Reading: -21 °C
